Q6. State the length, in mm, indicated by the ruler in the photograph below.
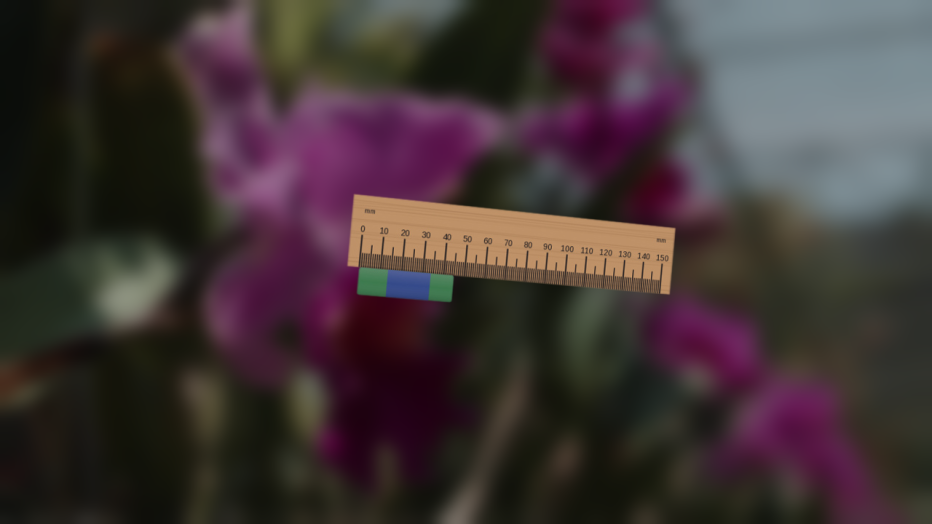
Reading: 45 mm
